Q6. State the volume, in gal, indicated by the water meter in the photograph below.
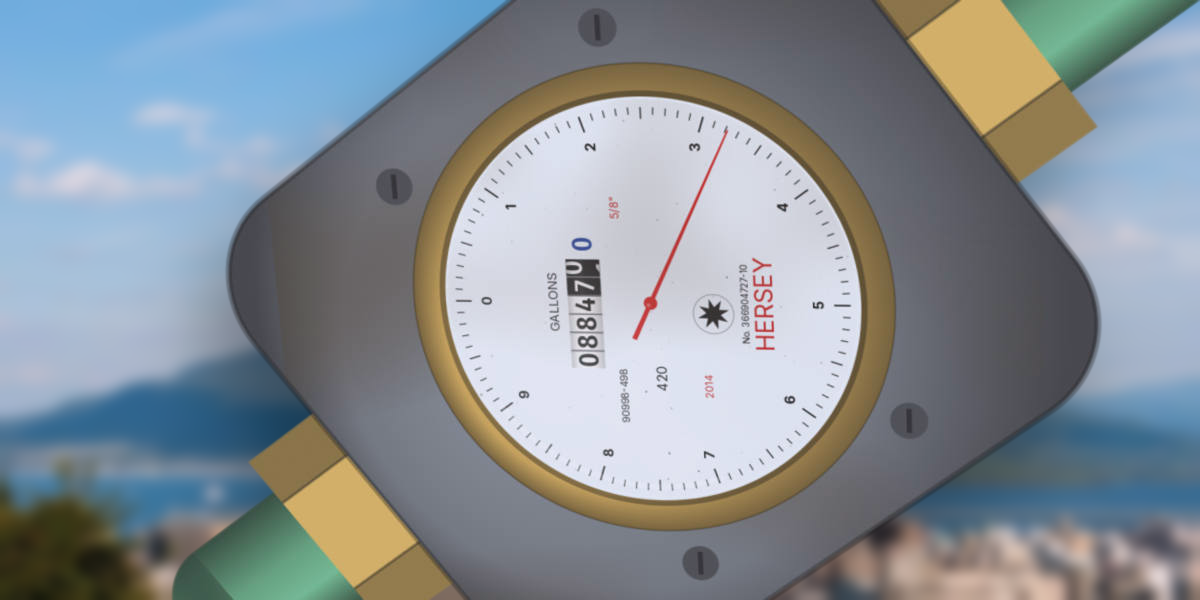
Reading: 884703.2 gal
